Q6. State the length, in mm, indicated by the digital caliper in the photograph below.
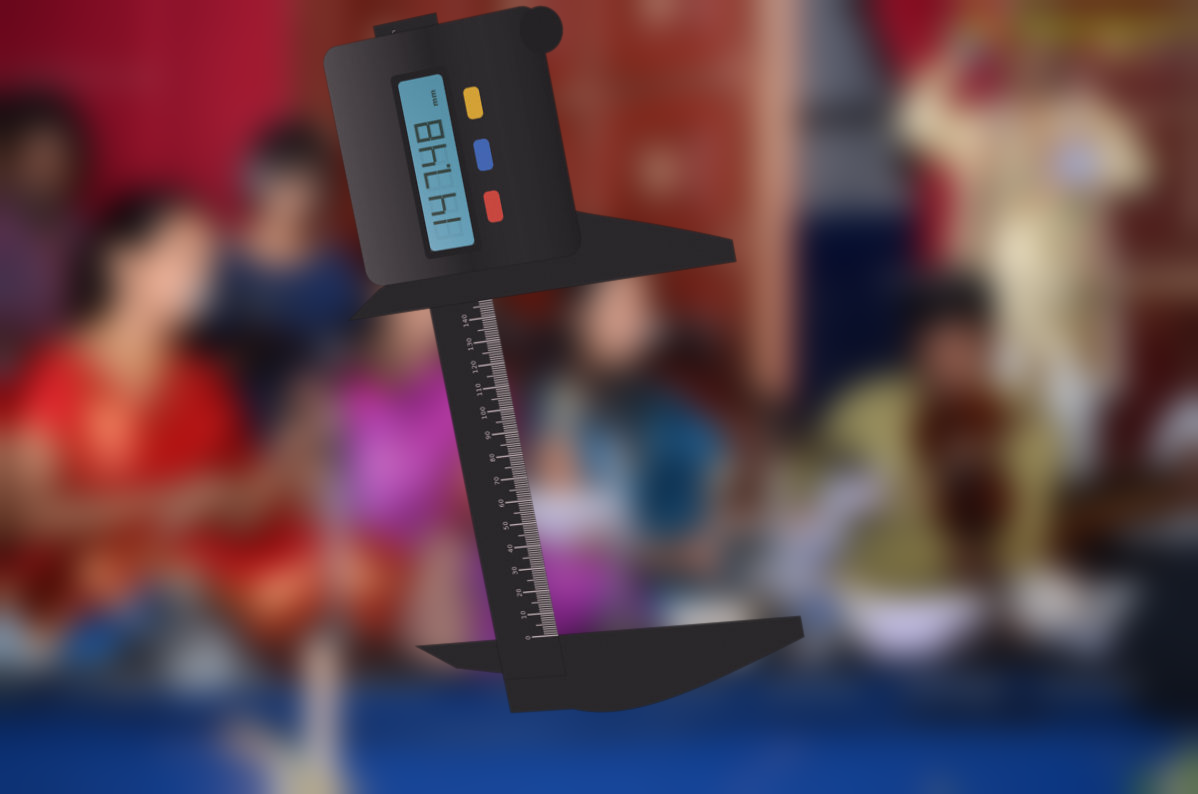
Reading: 147.48 mm
